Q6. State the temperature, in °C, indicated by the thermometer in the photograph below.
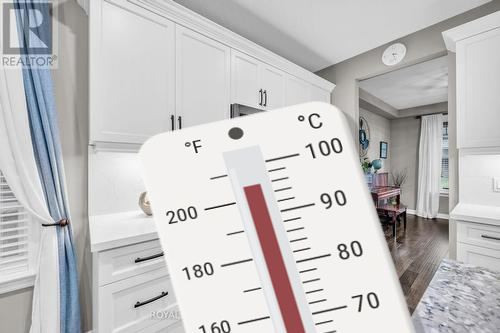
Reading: 96 °C
